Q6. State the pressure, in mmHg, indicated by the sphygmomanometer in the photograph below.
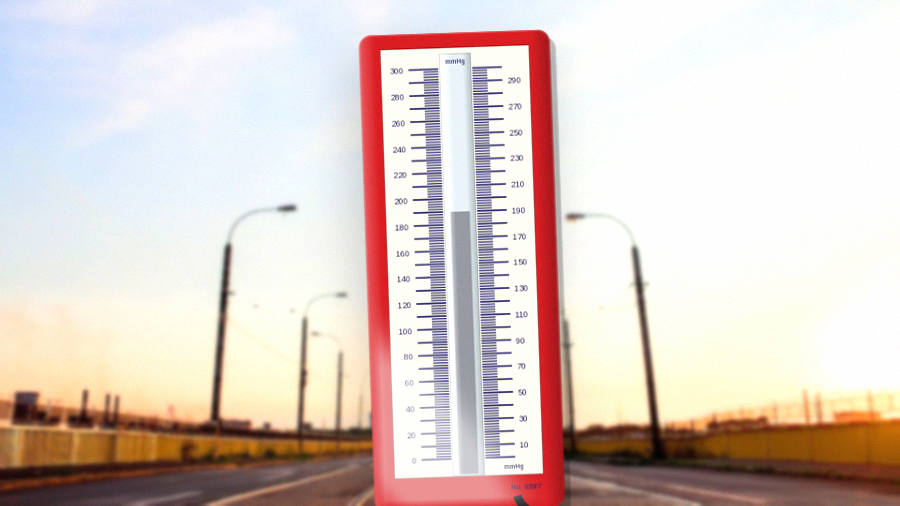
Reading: 190 mmHg
